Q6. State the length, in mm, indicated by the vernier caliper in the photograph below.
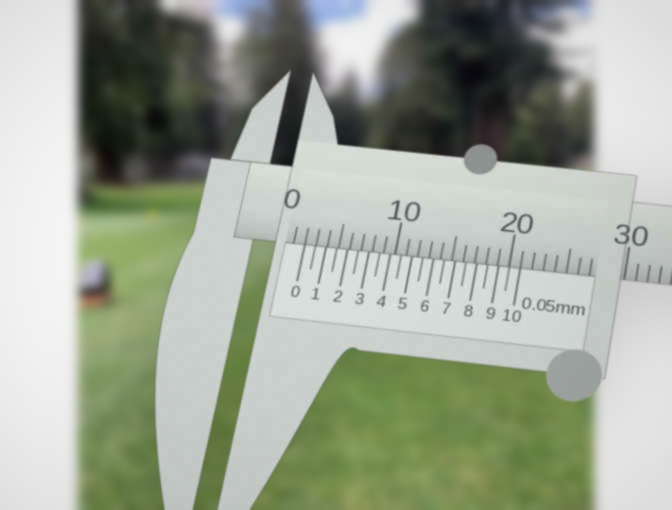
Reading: 2.0 mm
